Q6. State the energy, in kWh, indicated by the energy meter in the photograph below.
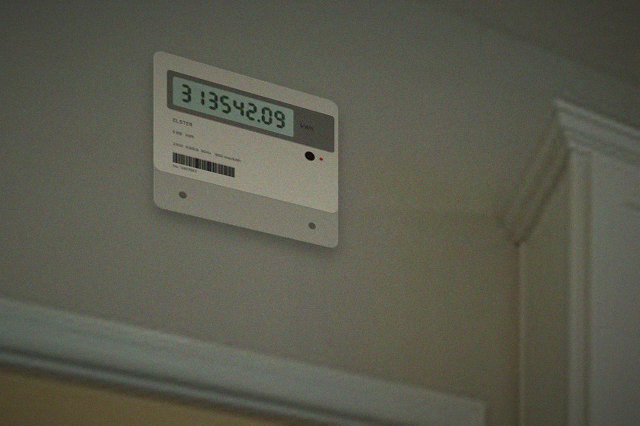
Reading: 313542.09 kWh
